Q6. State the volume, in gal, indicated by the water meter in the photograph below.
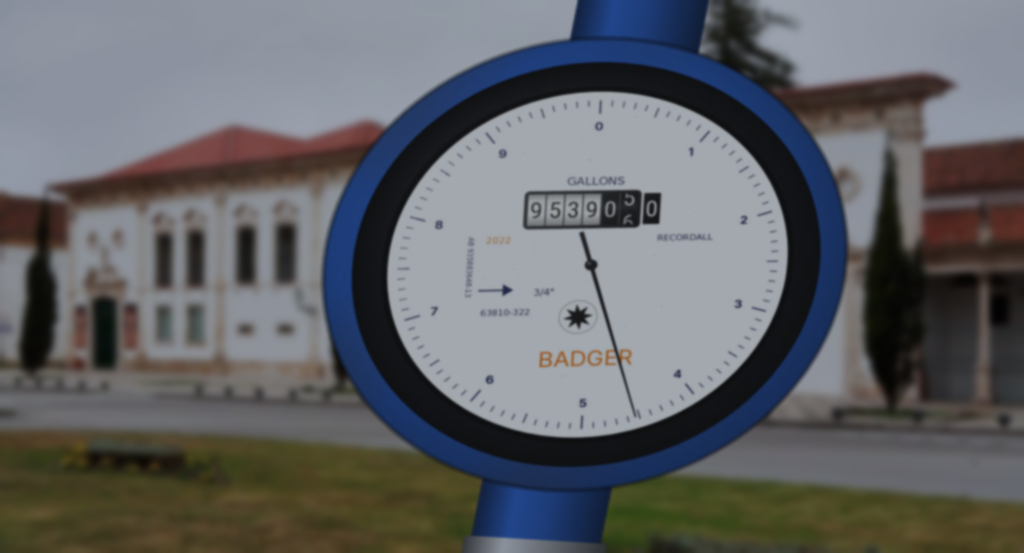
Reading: 9539054.5 gal
